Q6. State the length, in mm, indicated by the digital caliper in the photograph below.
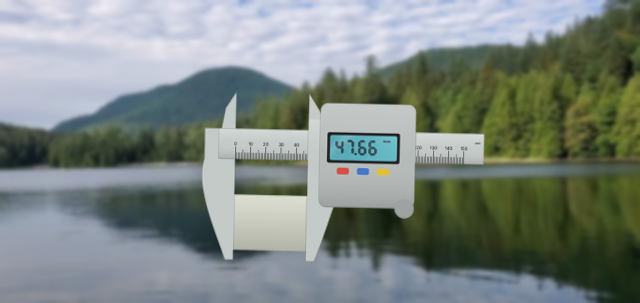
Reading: 47.66 mm
